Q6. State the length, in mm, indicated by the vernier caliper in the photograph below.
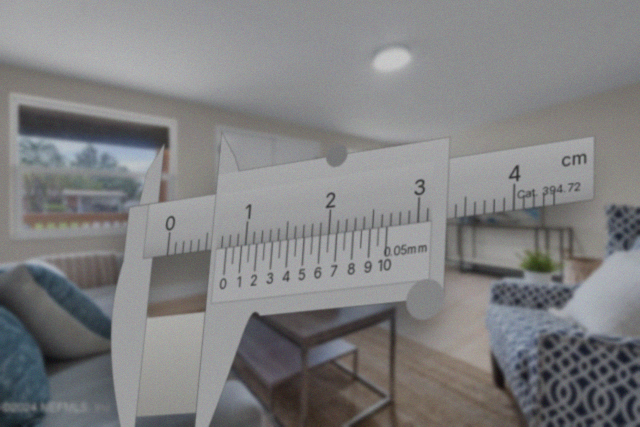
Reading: 7.6 mm
